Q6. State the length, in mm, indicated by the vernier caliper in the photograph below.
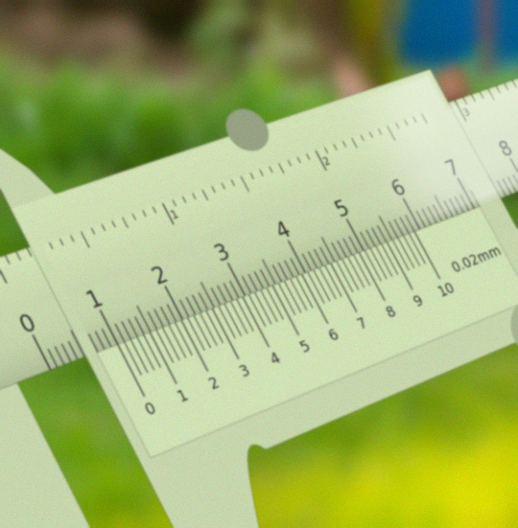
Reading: 10.0 mm
